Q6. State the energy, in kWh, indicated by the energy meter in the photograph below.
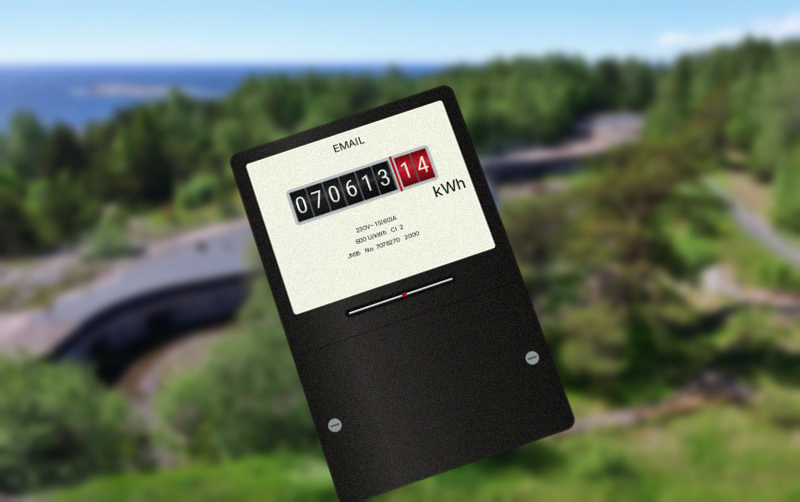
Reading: 70613.14 kWh
